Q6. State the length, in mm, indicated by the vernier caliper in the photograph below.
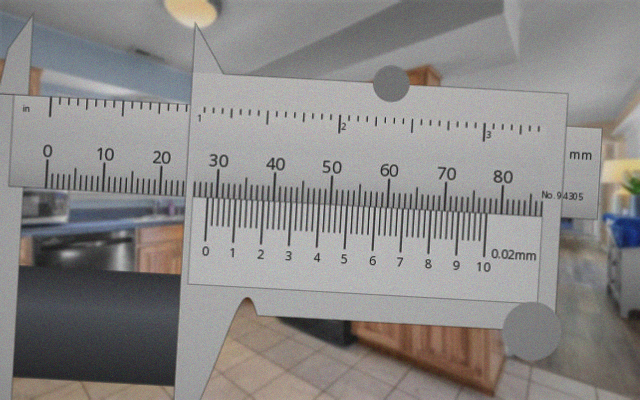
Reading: 28.4 mm
